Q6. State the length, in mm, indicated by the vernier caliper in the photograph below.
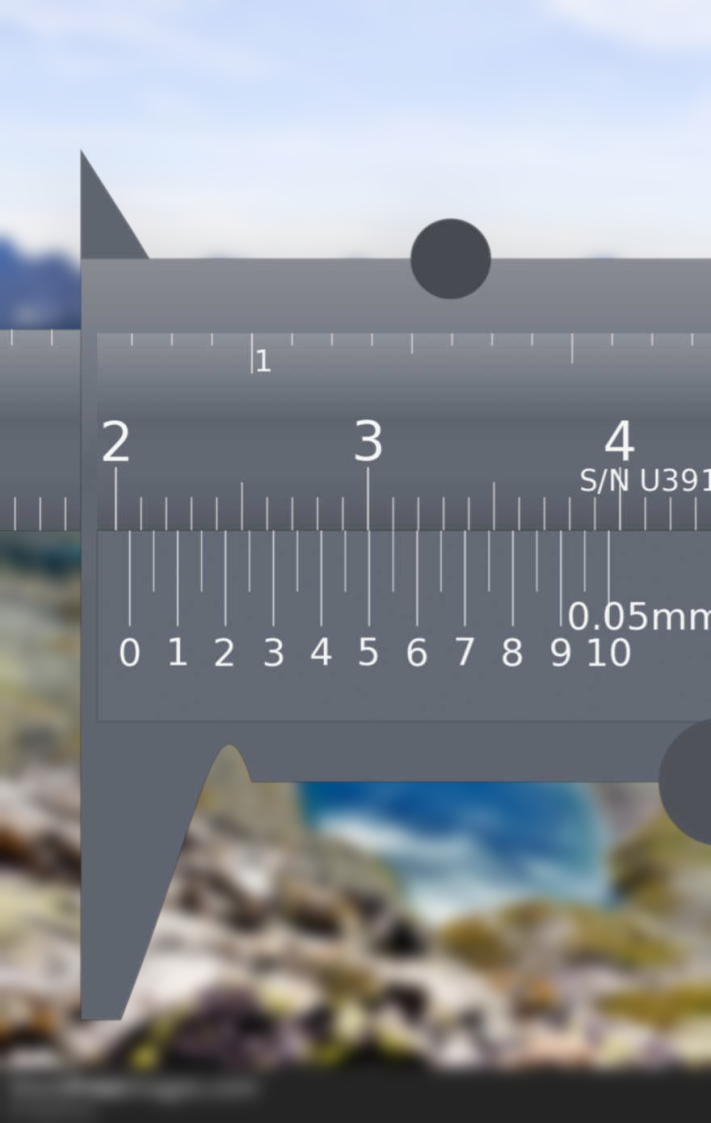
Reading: 20.55 mm
